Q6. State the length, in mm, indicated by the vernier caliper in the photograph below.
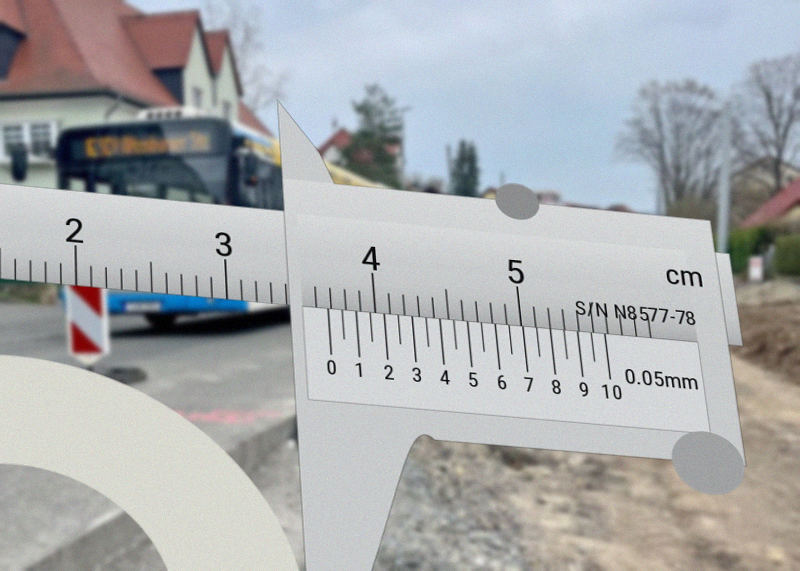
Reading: 36.8 mm
